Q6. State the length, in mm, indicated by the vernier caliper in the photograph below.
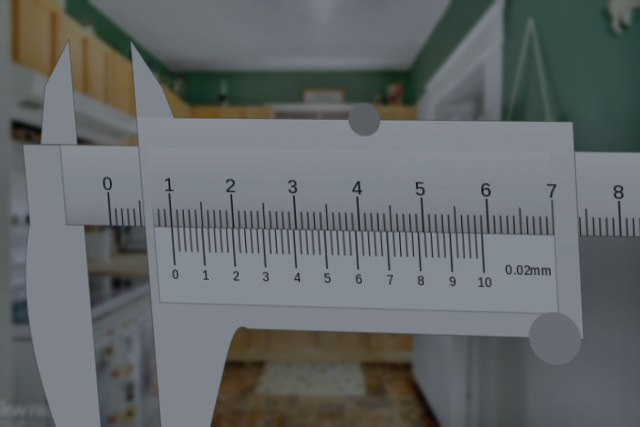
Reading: 10.0 mm
